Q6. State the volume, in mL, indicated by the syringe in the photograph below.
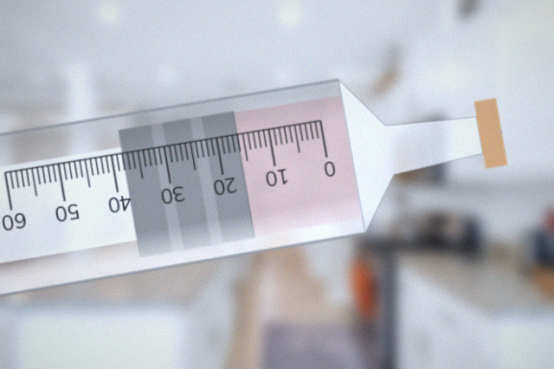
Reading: 16 mL
